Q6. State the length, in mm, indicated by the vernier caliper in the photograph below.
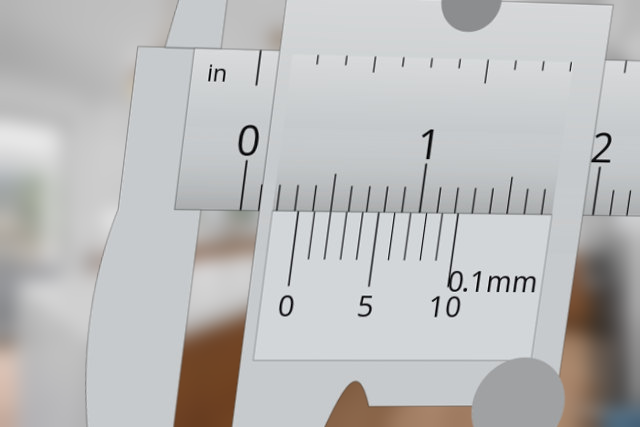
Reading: 3.2 mm
